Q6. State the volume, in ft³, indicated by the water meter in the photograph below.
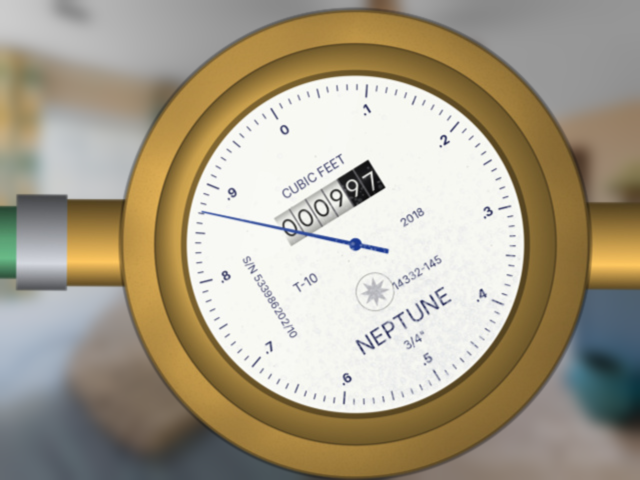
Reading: 996.87 ft³
